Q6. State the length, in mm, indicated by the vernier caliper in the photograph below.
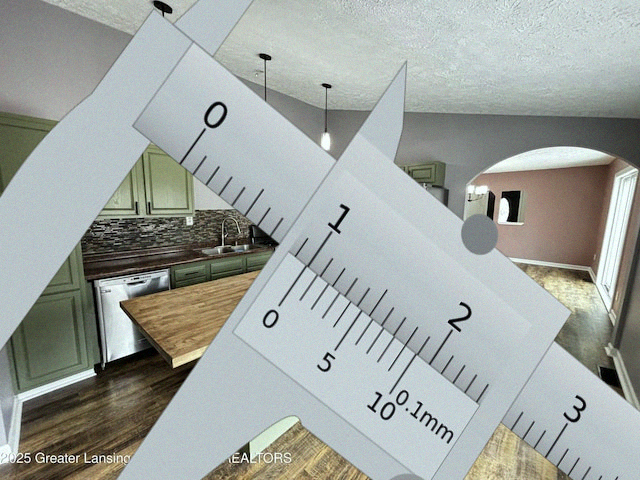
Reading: 9.9 mm
